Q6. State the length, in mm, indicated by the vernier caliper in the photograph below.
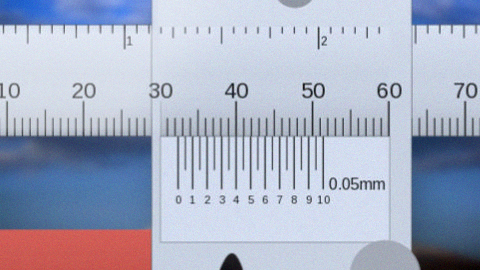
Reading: 32.4 mm
